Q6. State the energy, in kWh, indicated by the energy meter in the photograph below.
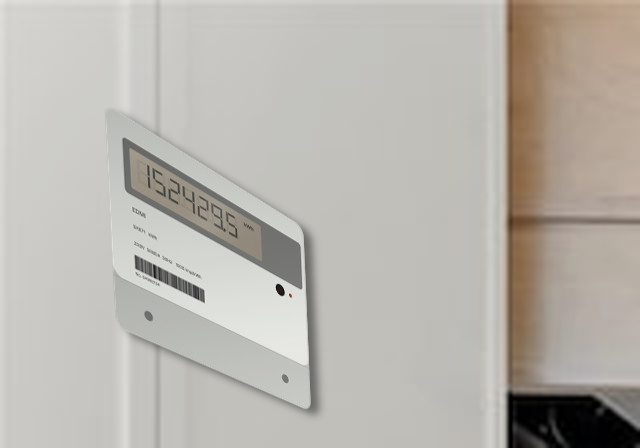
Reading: 152429.5 kWh
